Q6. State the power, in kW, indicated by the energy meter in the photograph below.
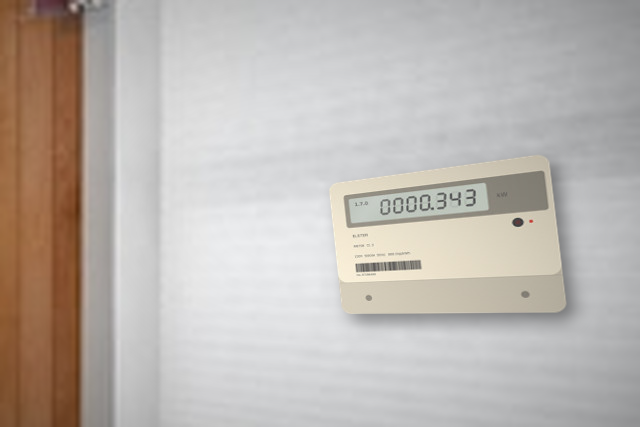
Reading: 0.343 kW
